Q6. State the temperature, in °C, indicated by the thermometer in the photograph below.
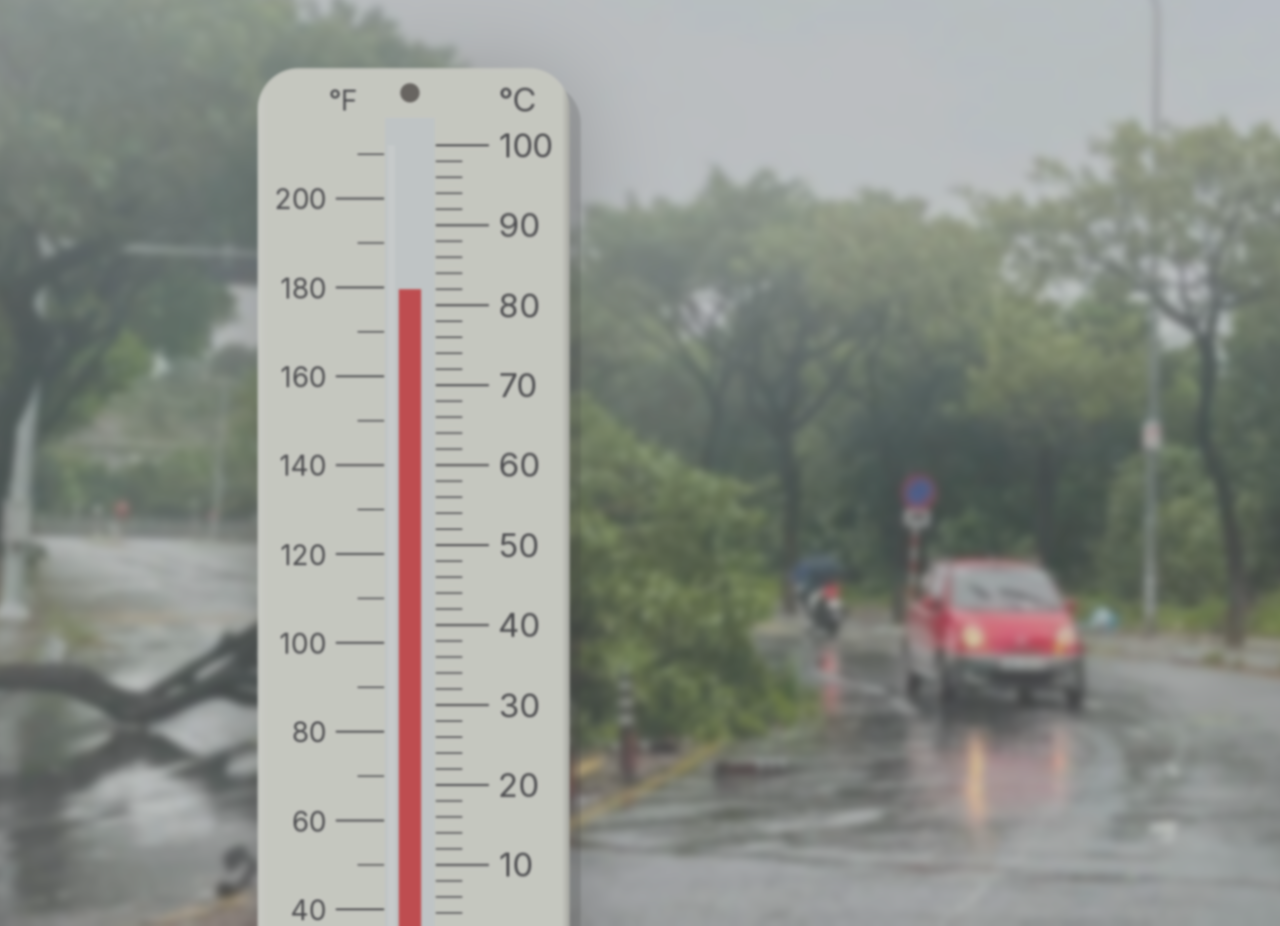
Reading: 82 °C
